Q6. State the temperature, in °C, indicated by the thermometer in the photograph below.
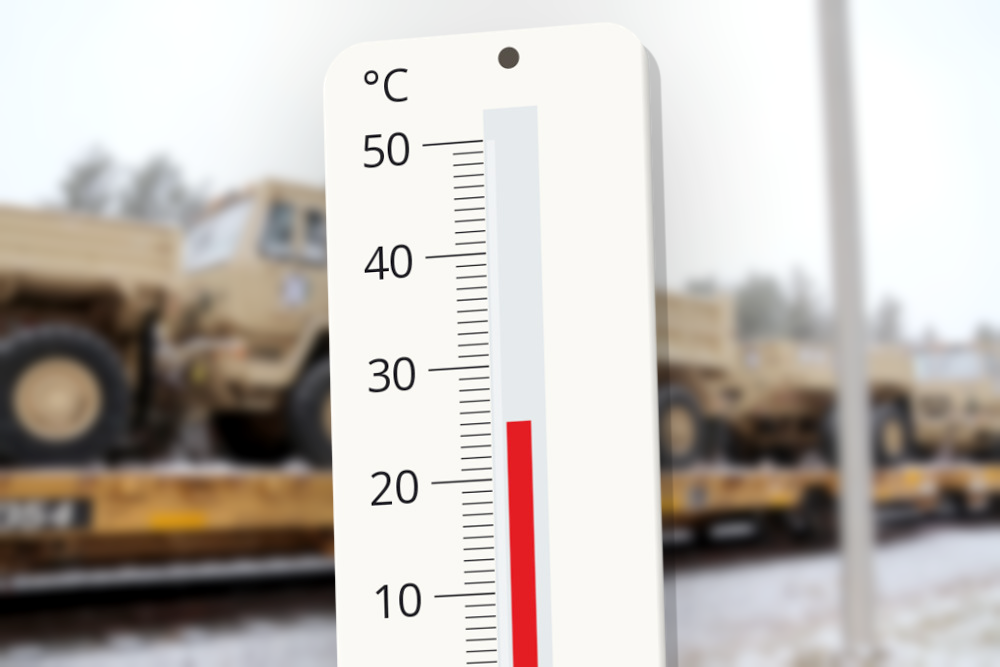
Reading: 25 °C
